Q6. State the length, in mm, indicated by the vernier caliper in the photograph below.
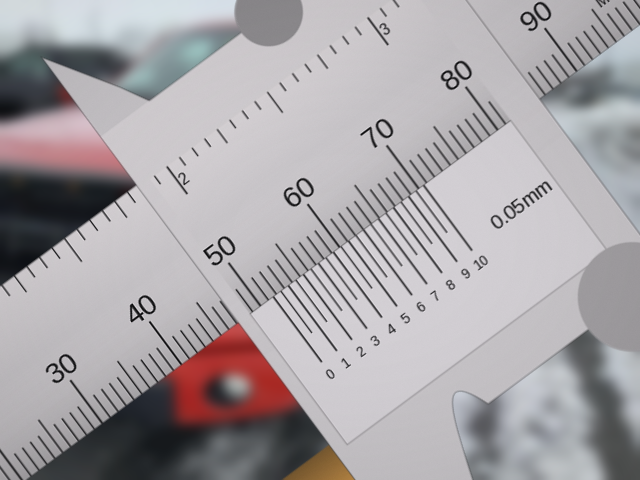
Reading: 51.6 mm
